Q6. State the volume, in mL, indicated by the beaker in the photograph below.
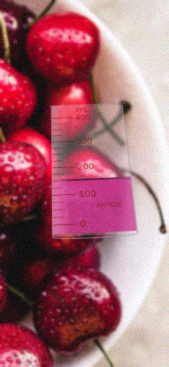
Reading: 150 mL
